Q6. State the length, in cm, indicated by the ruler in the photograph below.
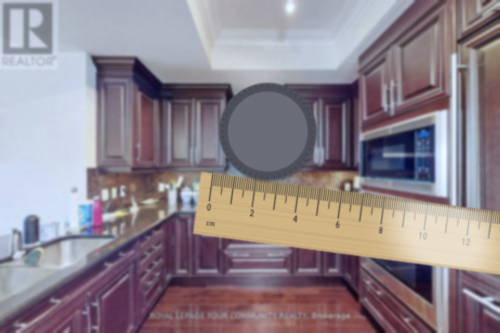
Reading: 4.5 cm
